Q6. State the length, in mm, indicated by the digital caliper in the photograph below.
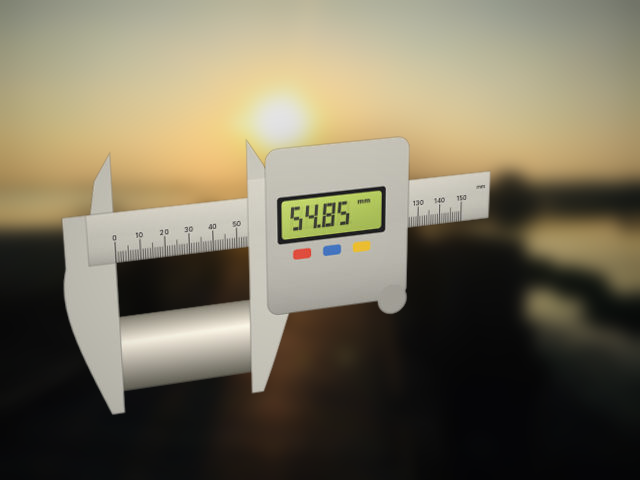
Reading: 54.85 mm
